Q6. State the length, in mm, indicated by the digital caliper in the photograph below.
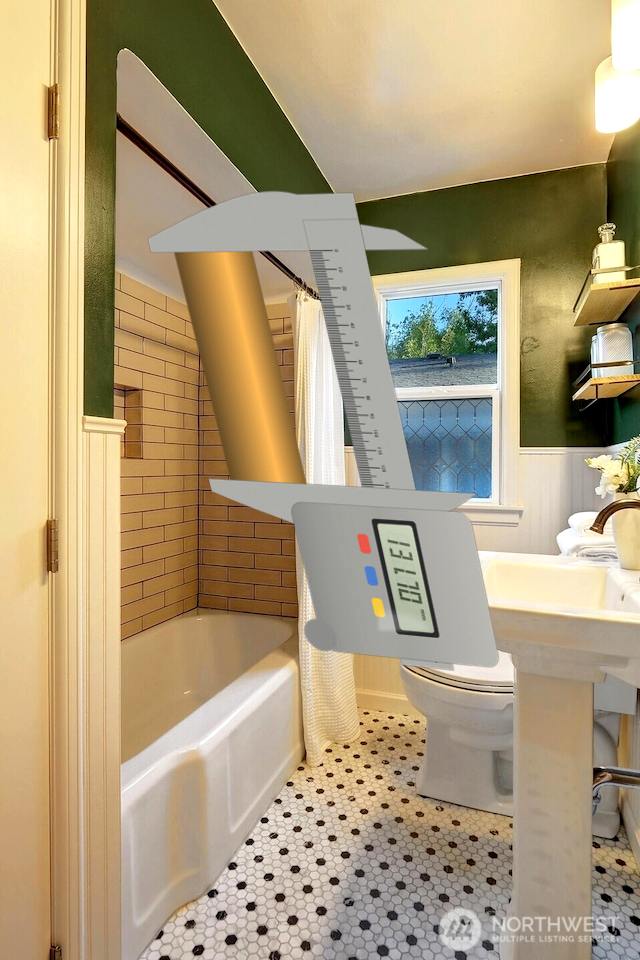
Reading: 131.70 mm
